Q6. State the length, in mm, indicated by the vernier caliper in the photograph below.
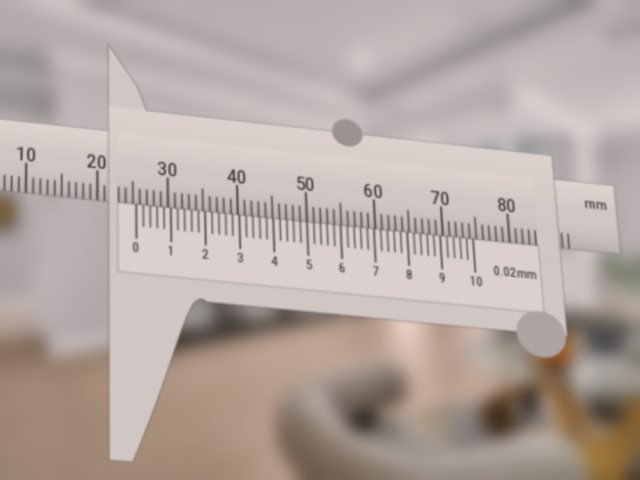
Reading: 25.5 mm
